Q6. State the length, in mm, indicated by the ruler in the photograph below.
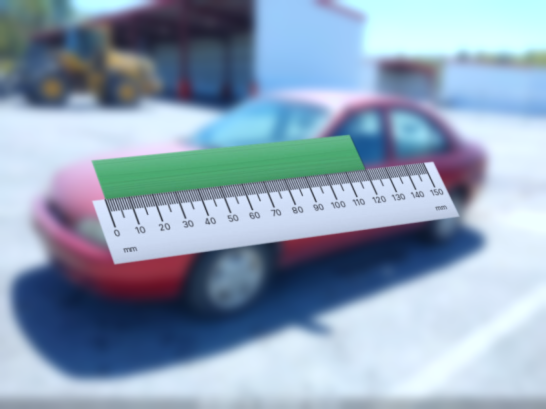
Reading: 120 mm
